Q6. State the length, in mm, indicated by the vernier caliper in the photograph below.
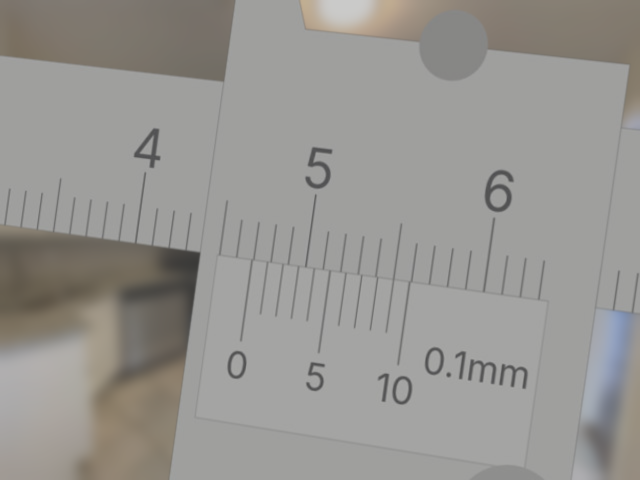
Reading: 46.9 mm
